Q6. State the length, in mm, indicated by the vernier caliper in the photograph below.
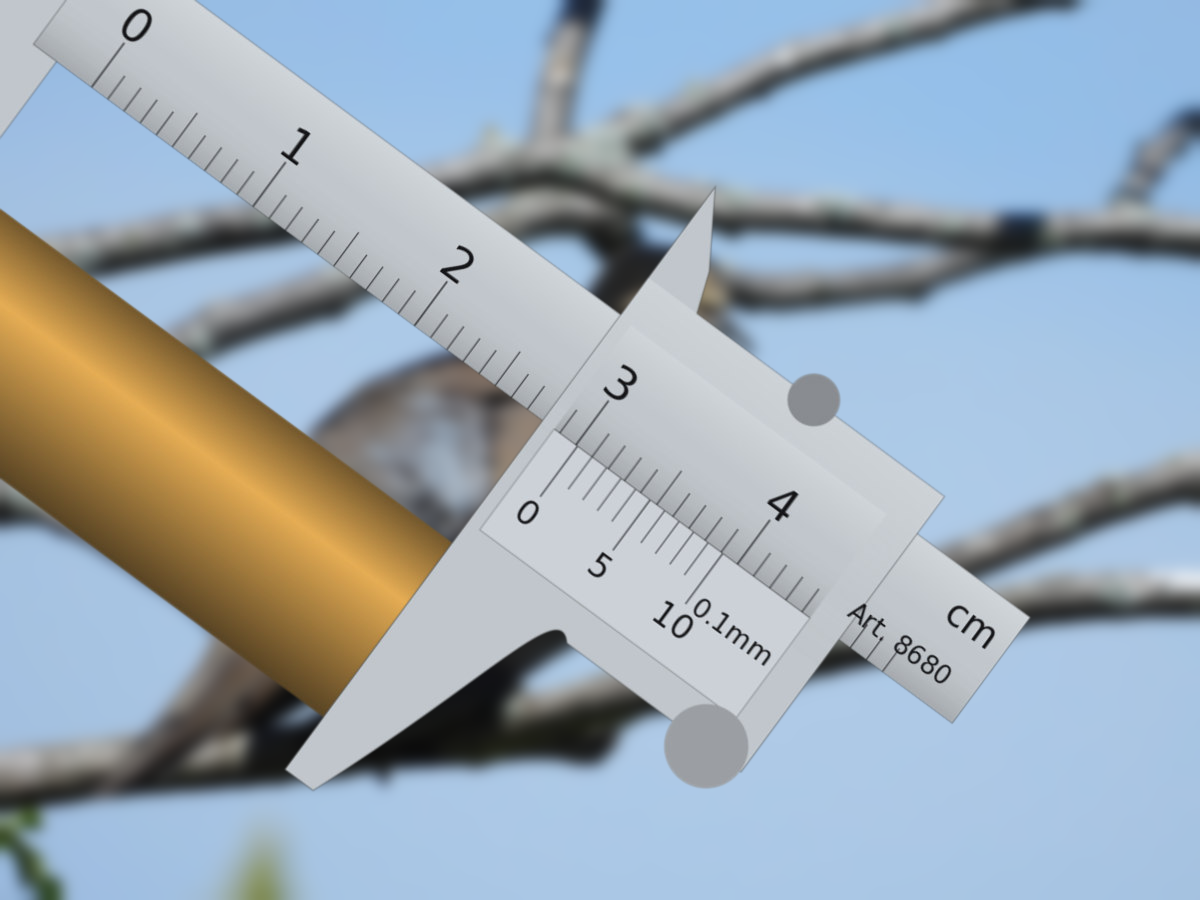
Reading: 30.1 mm
